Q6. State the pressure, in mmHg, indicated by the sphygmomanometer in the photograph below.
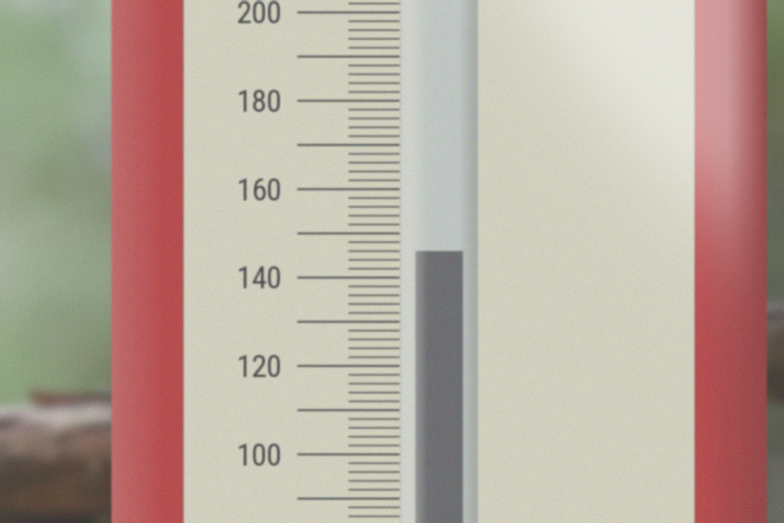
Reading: 146 mmHg
